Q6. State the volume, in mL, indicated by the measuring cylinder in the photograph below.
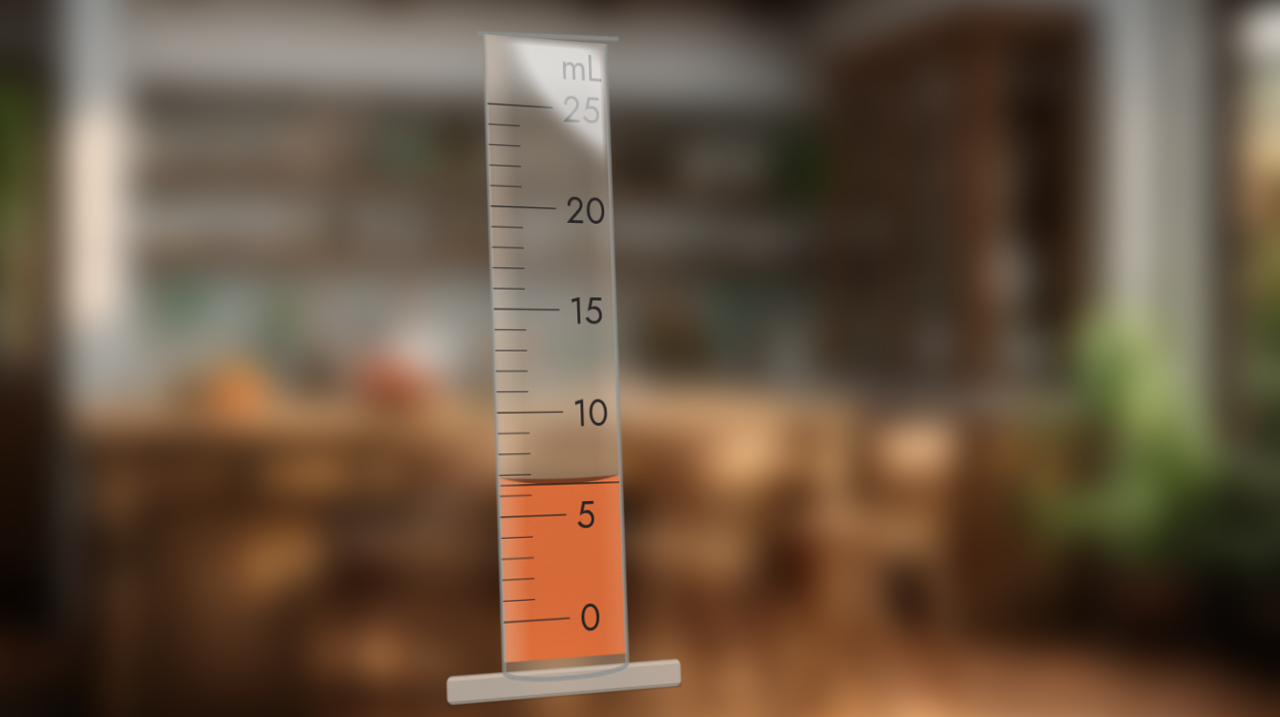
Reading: 6.5 mL
